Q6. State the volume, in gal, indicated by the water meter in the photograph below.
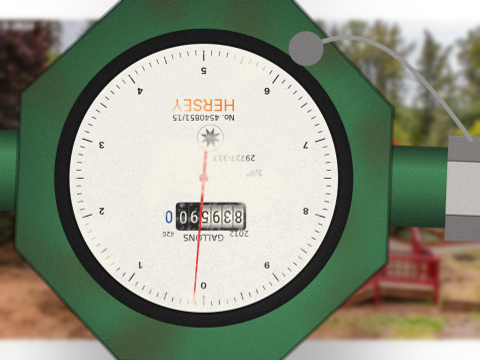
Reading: 8395900.1 gal
